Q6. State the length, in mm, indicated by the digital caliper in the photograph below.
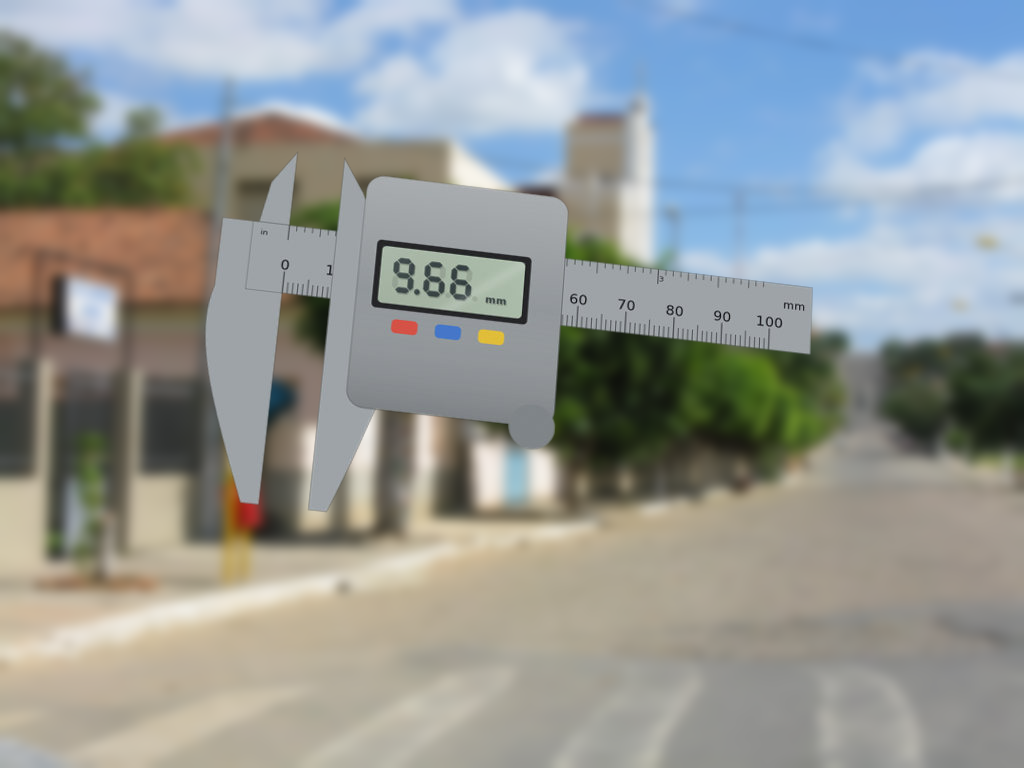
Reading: 9.66 mm
